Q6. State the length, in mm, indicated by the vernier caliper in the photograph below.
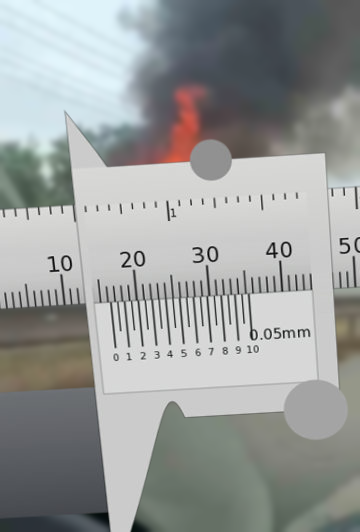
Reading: 16.4 mm
